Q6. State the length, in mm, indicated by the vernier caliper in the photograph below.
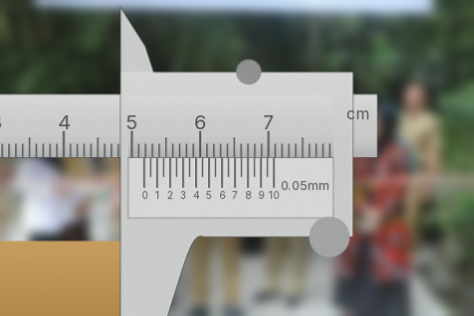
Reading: 51.8 mm
